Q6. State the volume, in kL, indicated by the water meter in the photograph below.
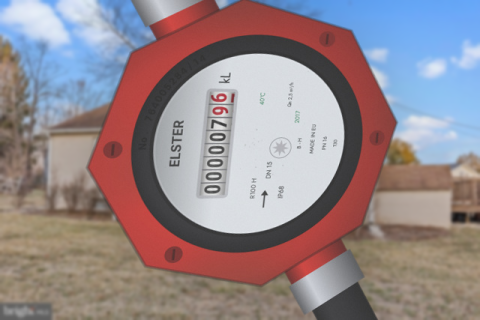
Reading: 7.96 kL
